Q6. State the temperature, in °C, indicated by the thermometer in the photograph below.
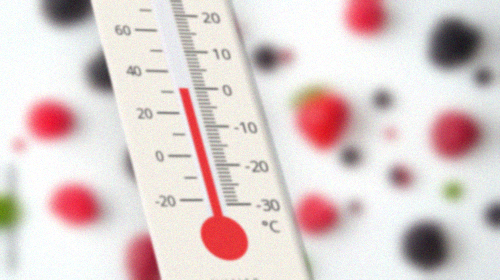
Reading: 0 °C
